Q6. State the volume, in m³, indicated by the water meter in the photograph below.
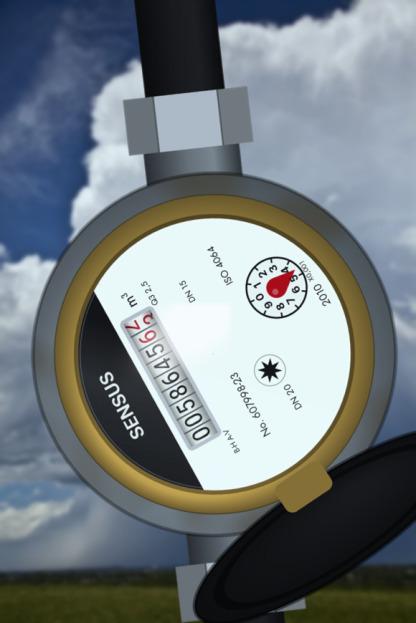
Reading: 58645.624 m³
